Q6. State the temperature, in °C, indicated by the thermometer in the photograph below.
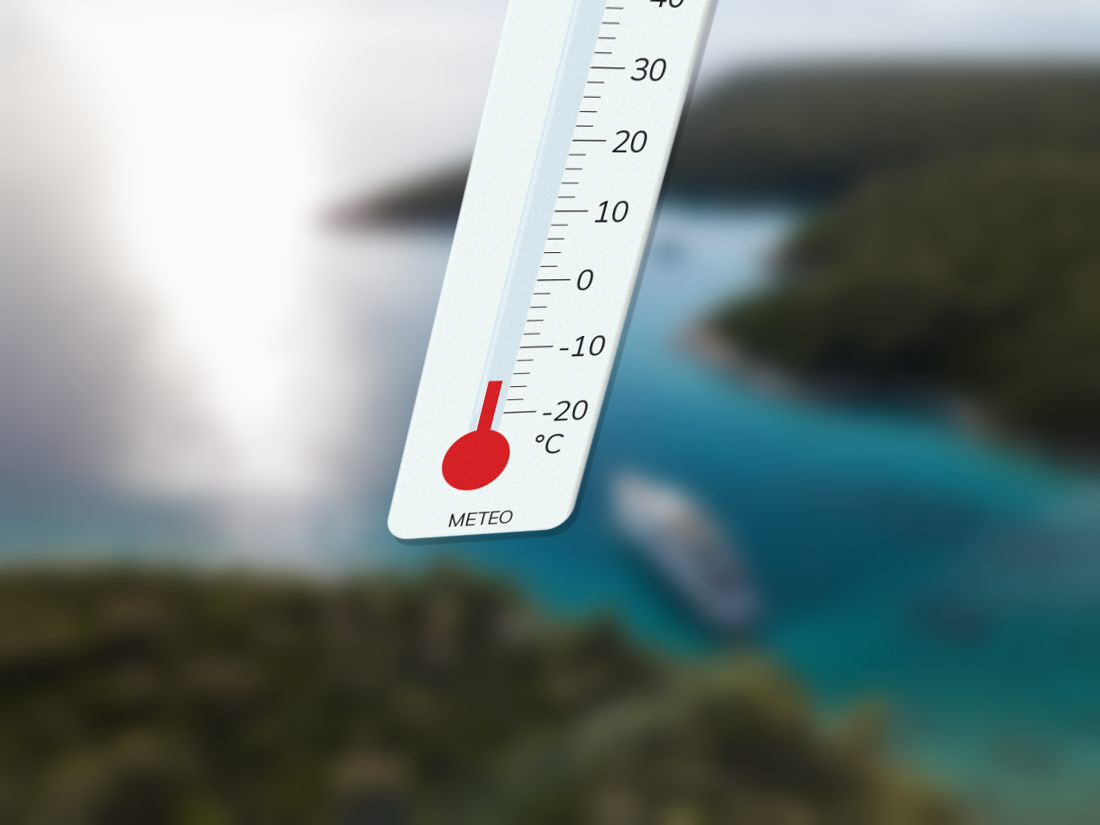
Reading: -15 °C
